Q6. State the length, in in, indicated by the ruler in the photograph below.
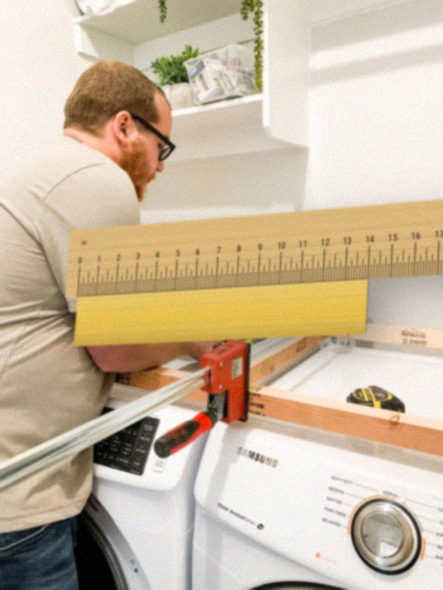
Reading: 14 in
